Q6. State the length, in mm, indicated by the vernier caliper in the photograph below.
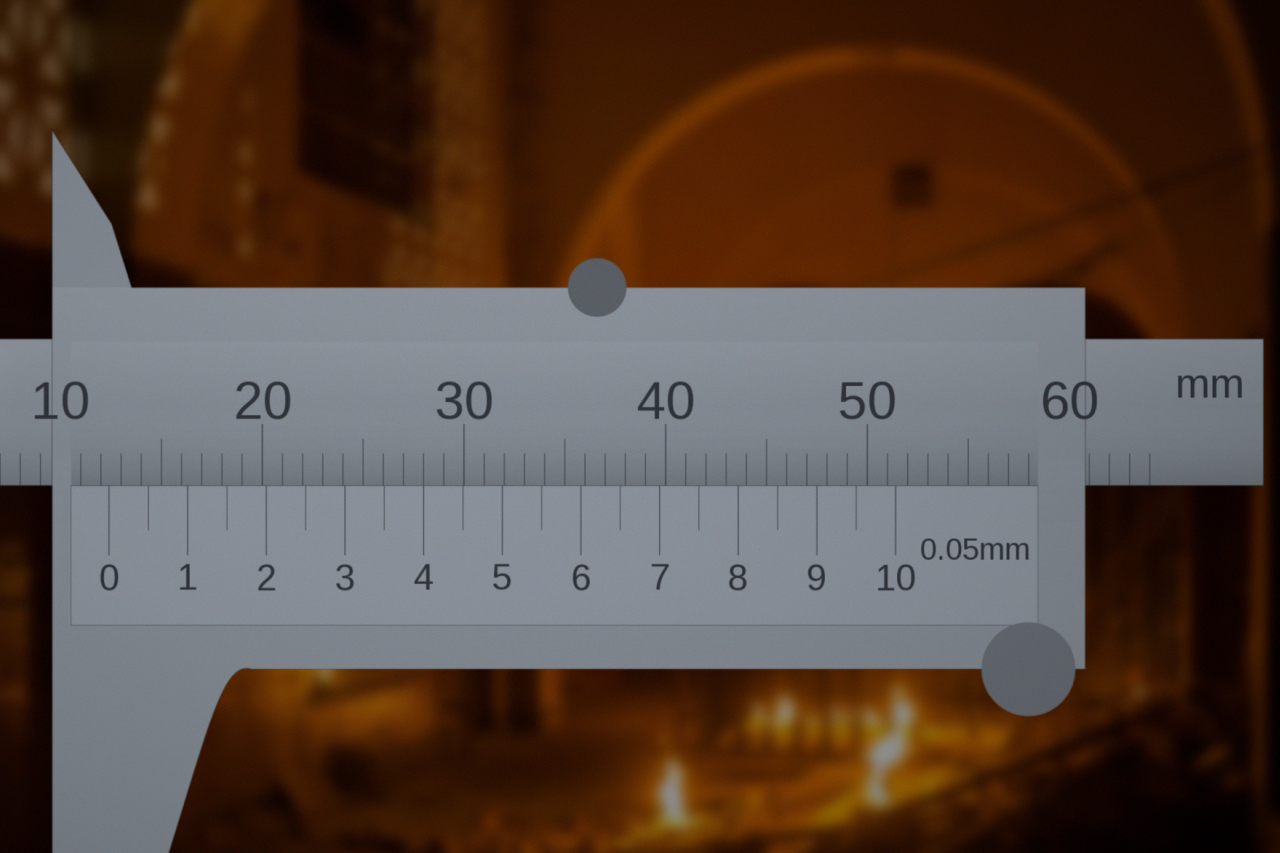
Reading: 12.4 mm
